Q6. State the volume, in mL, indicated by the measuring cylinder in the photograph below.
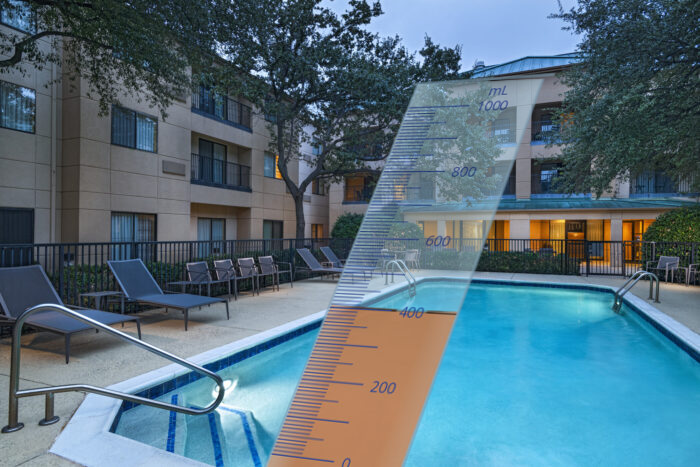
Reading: 400 mL
